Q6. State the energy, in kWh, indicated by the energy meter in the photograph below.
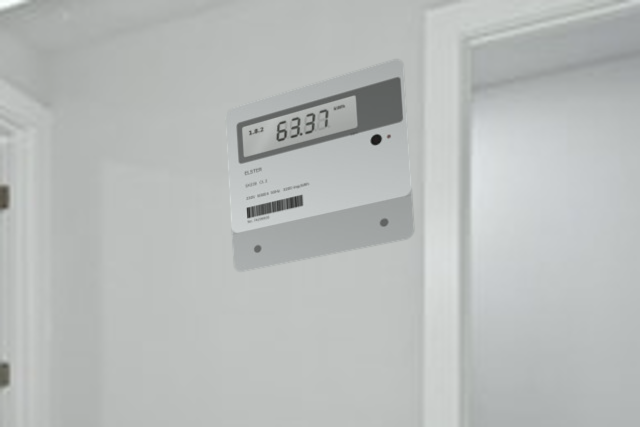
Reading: 63.37 kWh
